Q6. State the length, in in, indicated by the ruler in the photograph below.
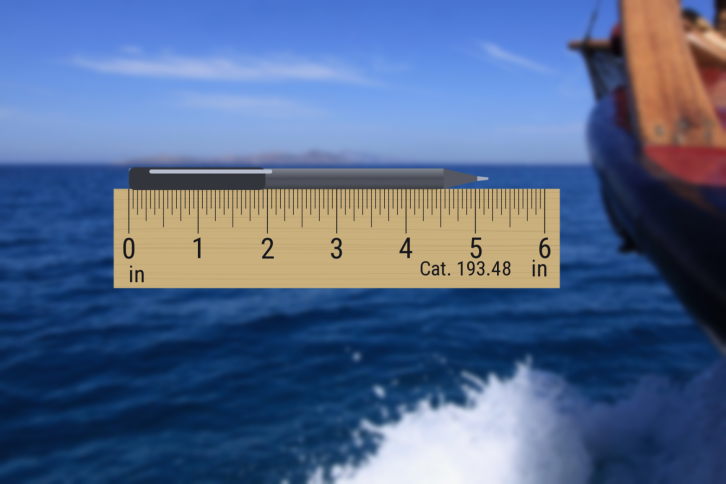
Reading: 5.1875 in
